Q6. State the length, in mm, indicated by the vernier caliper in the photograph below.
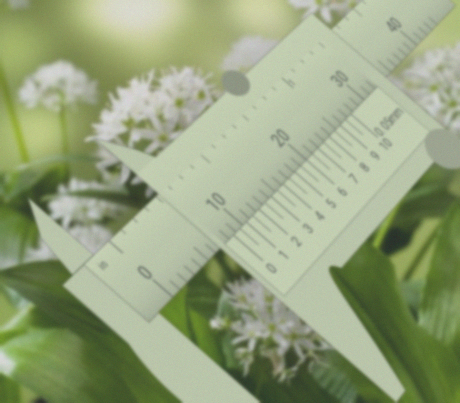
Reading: 8.6 mm
